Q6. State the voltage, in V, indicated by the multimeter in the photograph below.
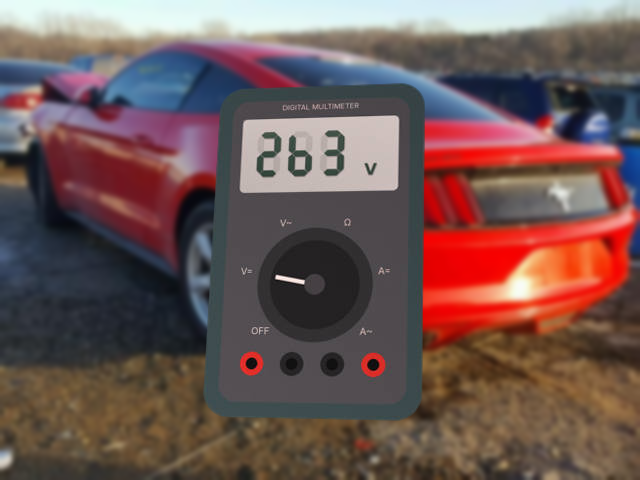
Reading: 263 V
